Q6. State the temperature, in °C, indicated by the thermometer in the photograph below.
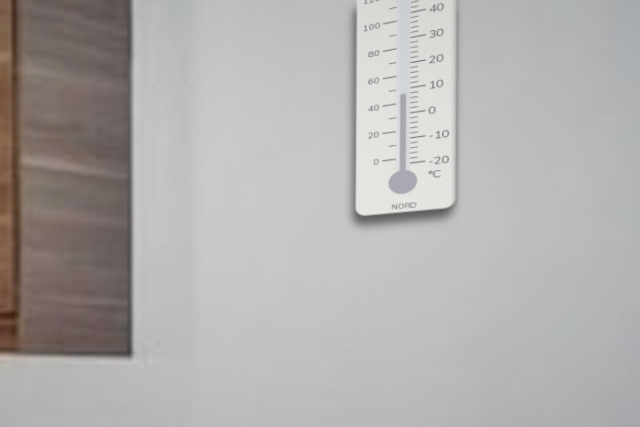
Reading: 8 °C
